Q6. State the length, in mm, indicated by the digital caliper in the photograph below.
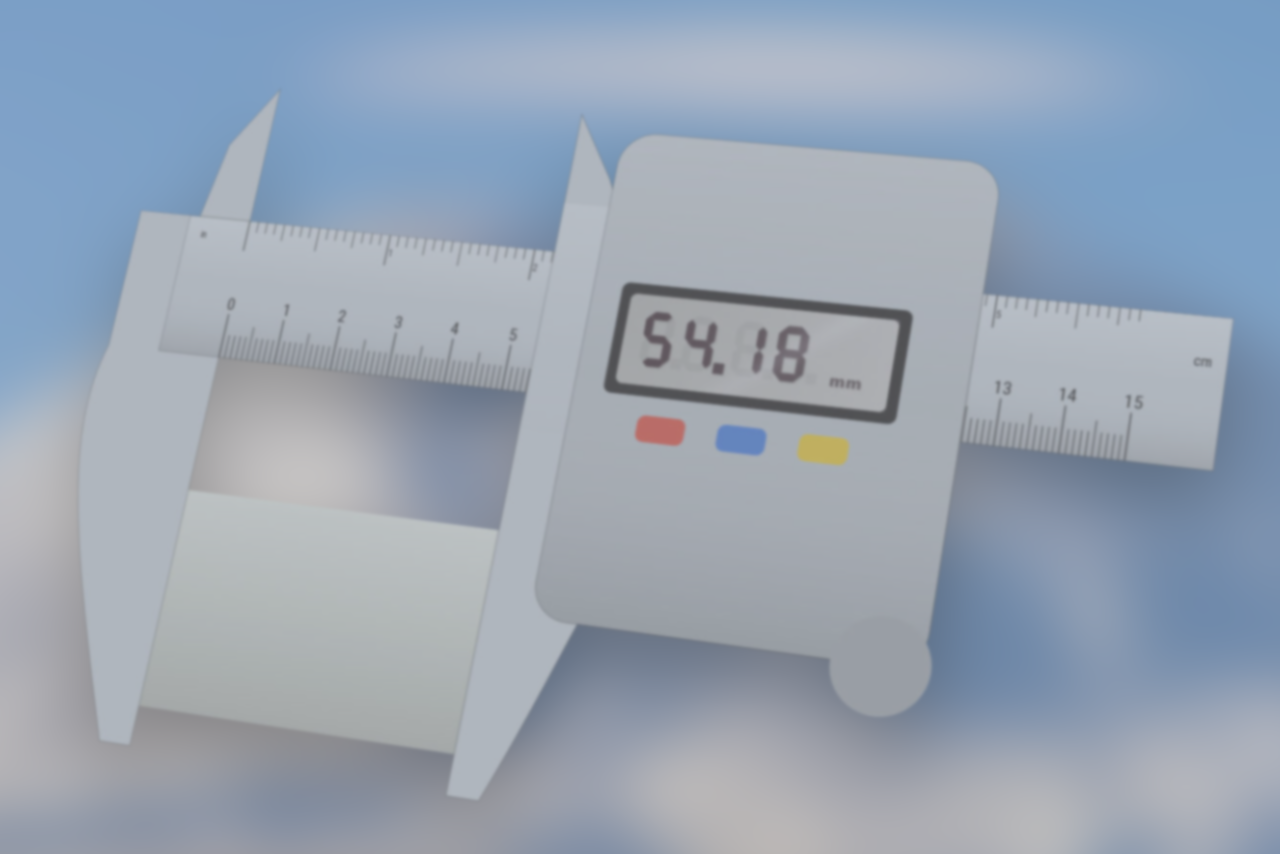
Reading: 54.18 mm
